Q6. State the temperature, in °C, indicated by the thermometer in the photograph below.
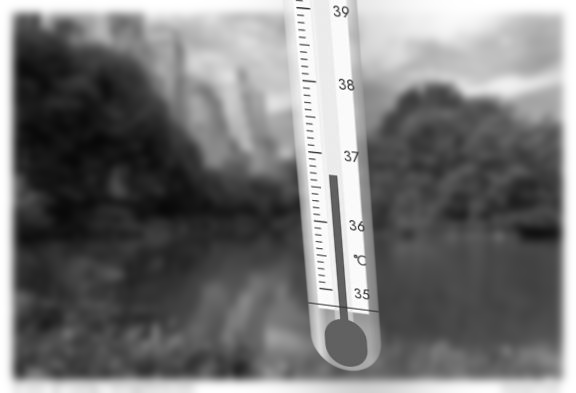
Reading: 36.7 °C
